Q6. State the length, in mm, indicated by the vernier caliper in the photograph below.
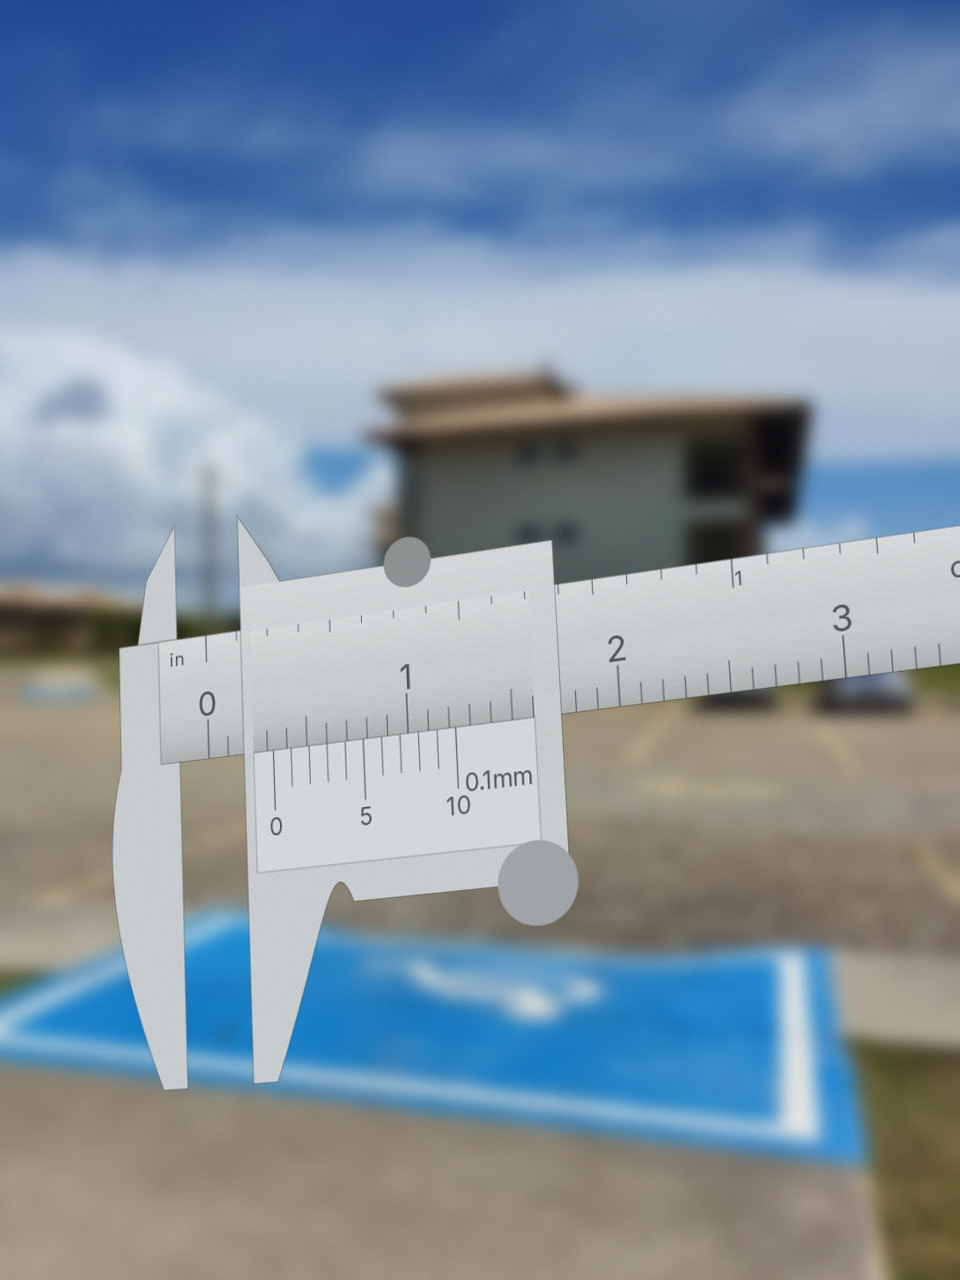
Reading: 3.3 mm
